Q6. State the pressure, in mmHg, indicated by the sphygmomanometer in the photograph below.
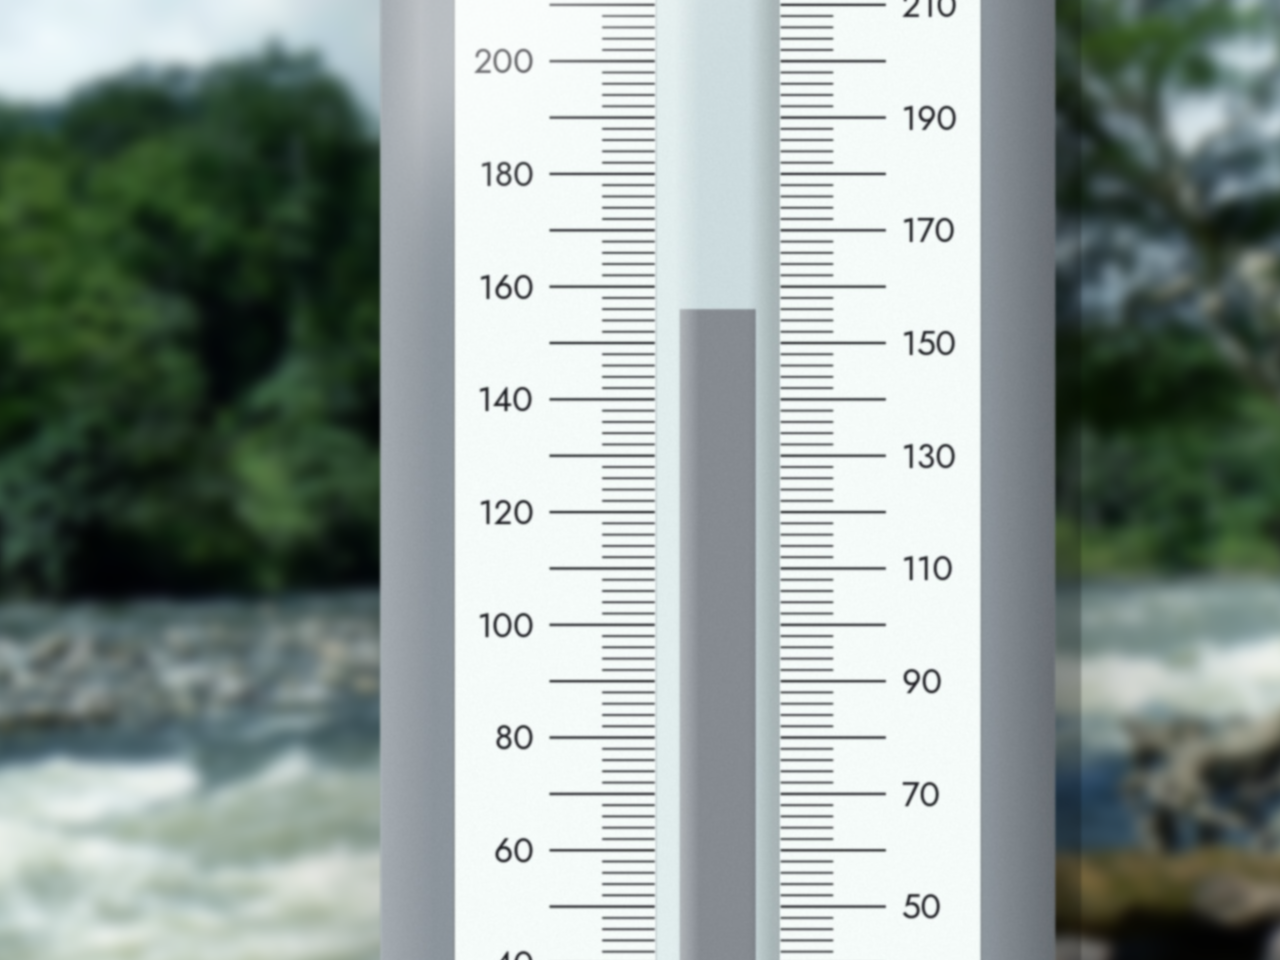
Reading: 156 mmHg
